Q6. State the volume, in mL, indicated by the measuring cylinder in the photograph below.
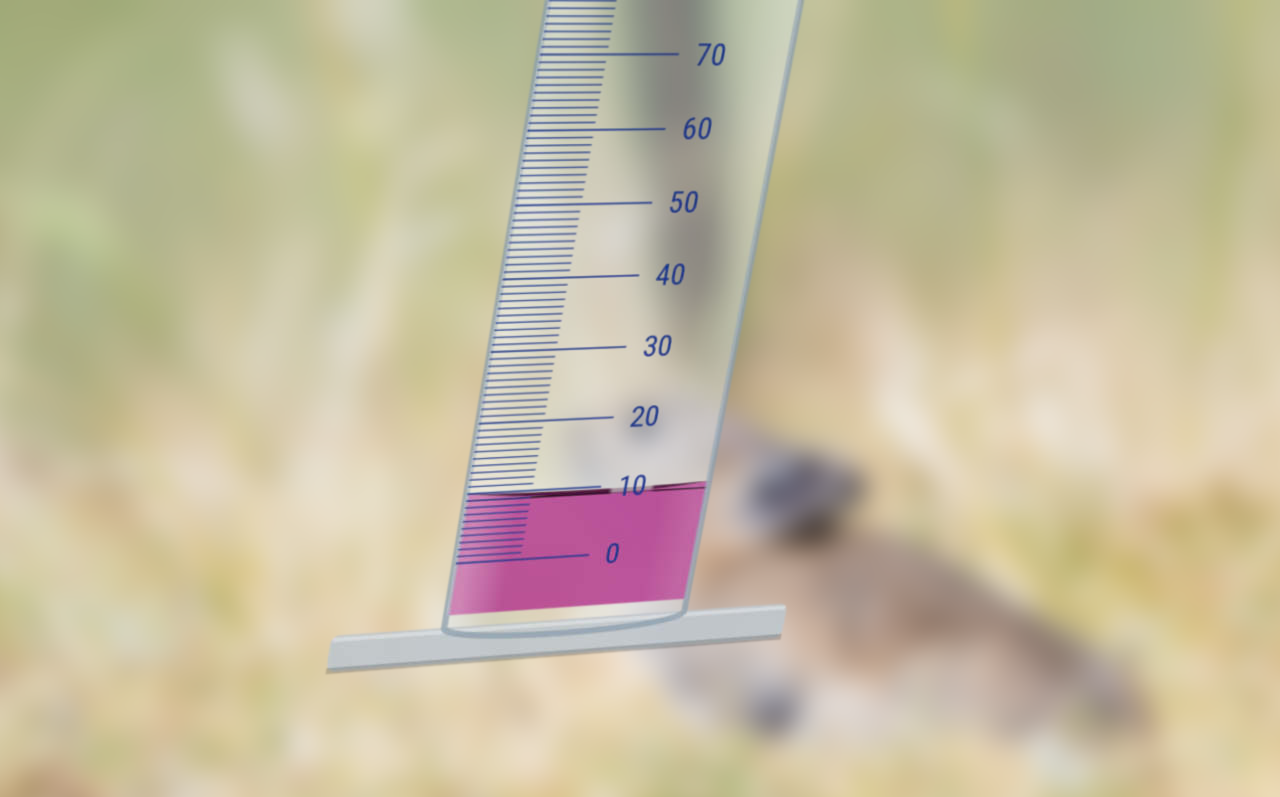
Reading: 9 mL
